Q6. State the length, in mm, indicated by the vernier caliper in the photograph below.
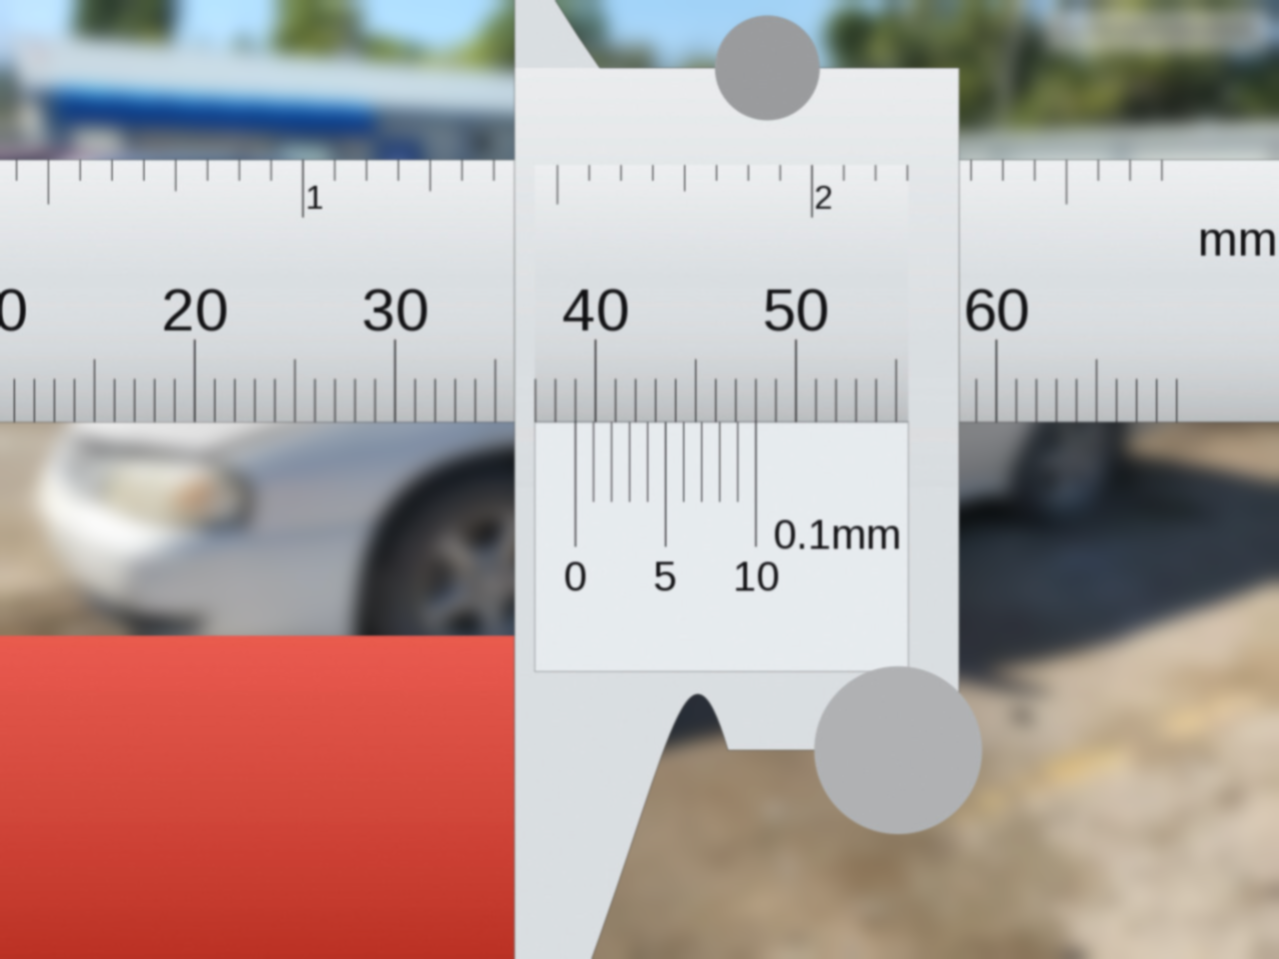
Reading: 39.0 mm
